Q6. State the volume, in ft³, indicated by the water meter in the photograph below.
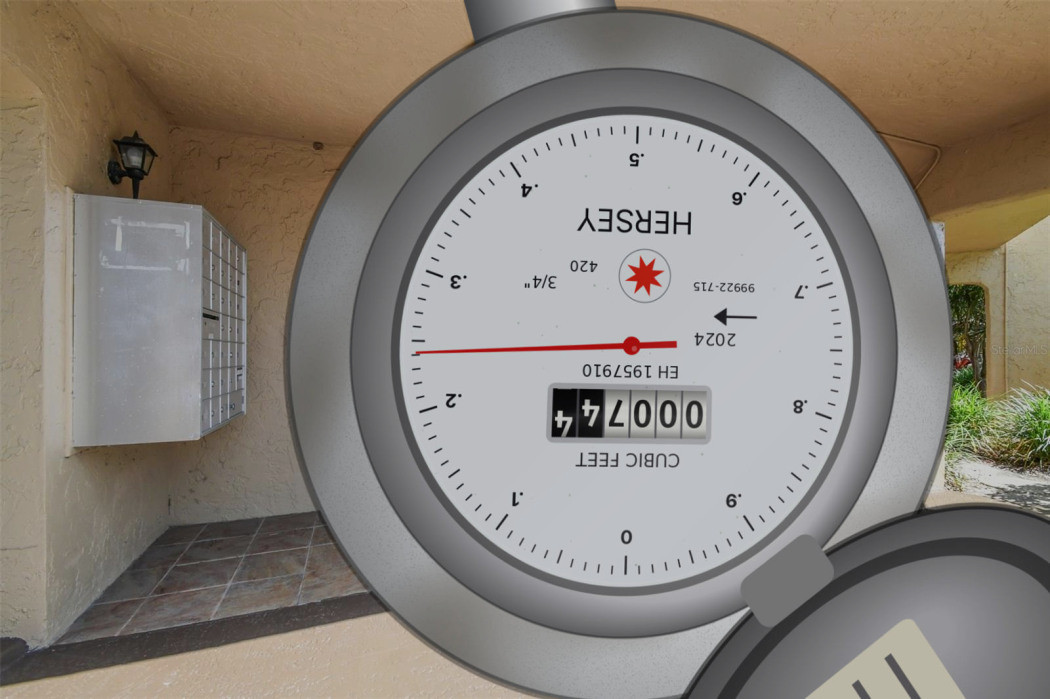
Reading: 744.24 ft³
